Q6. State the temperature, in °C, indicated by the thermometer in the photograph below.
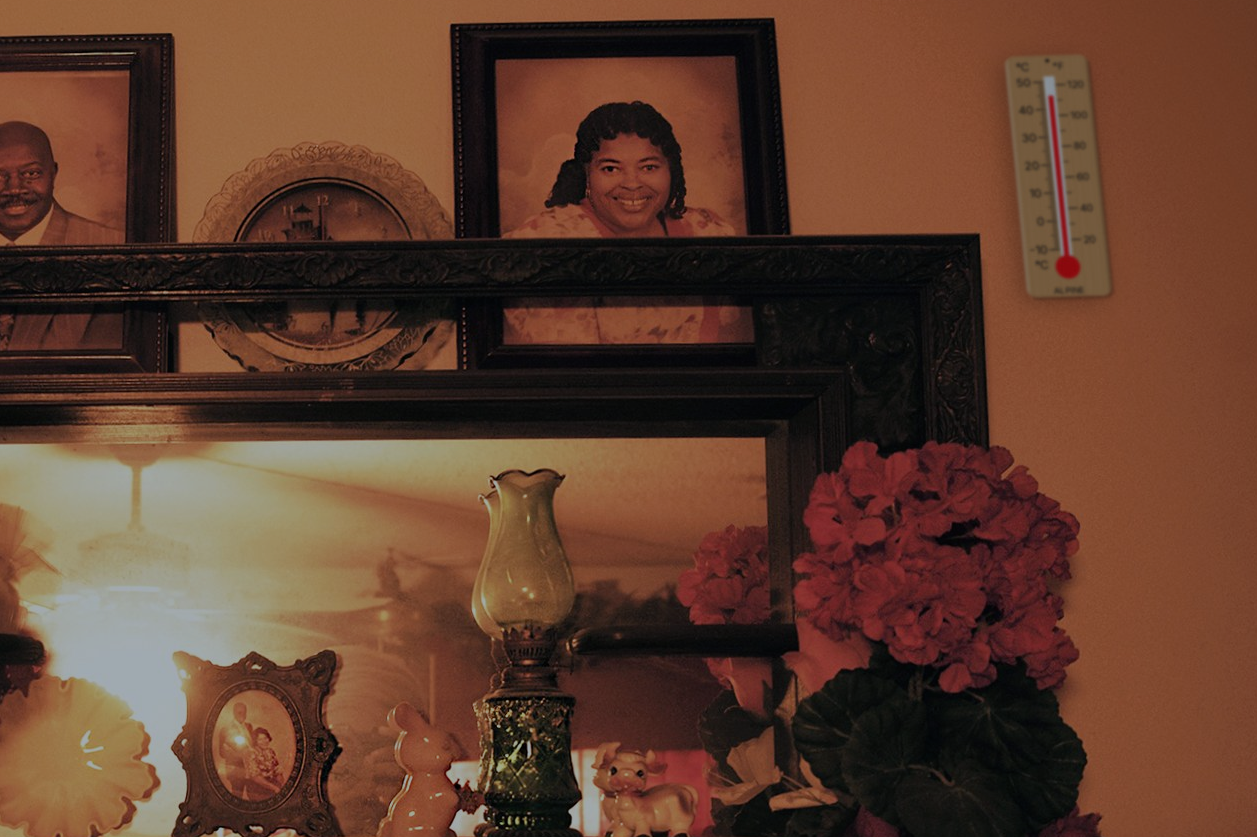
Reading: 45 °C
